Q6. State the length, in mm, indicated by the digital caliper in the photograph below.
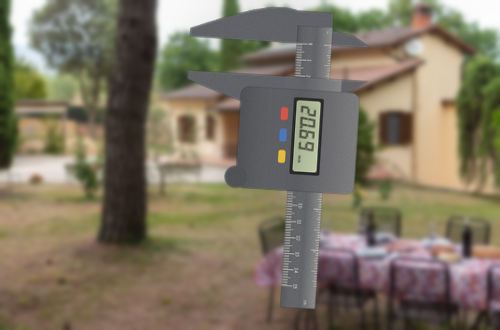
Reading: 20.69 mm
